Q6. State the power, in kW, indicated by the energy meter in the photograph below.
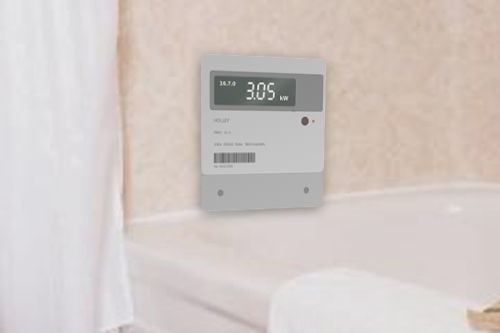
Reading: 3.05 kW
